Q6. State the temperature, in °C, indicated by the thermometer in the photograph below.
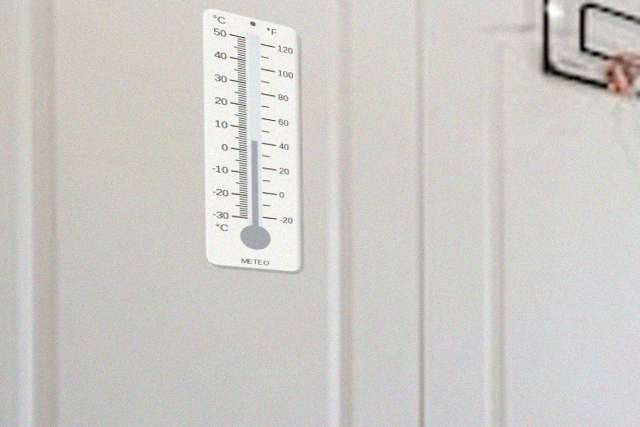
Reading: 5 °C
